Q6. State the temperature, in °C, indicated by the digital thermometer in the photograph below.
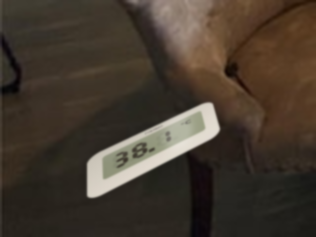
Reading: 38.1 °C
